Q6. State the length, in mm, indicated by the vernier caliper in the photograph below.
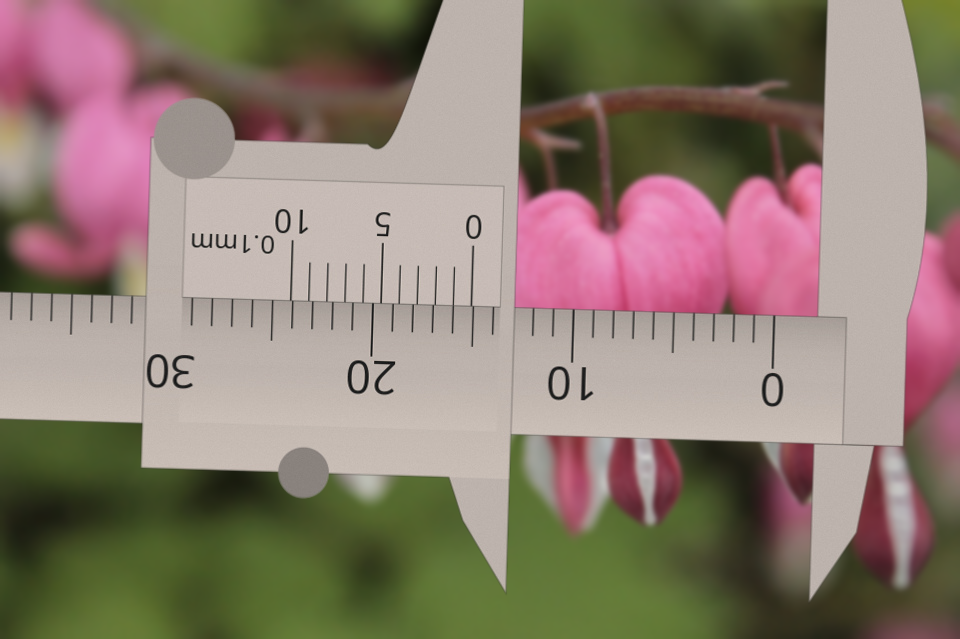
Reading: 15.1 mm
